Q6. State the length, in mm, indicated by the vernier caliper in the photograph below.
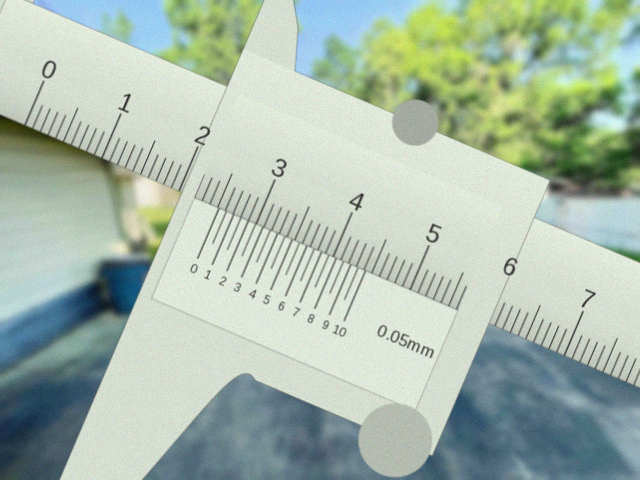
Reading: 25.2 mm
